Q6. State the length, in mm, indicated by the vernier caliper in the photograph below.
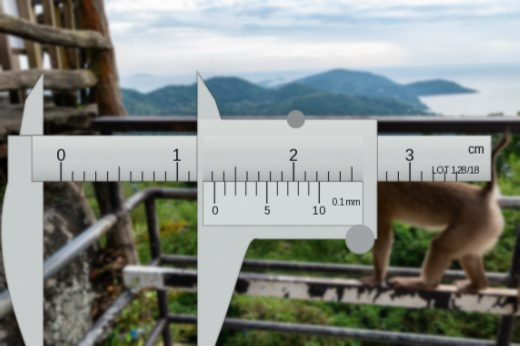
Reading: 13.2 mm
